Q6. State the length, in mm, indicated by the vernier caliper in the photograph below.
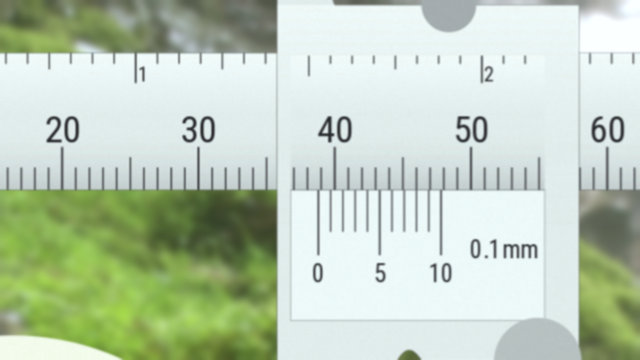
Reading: 38.8 mm
